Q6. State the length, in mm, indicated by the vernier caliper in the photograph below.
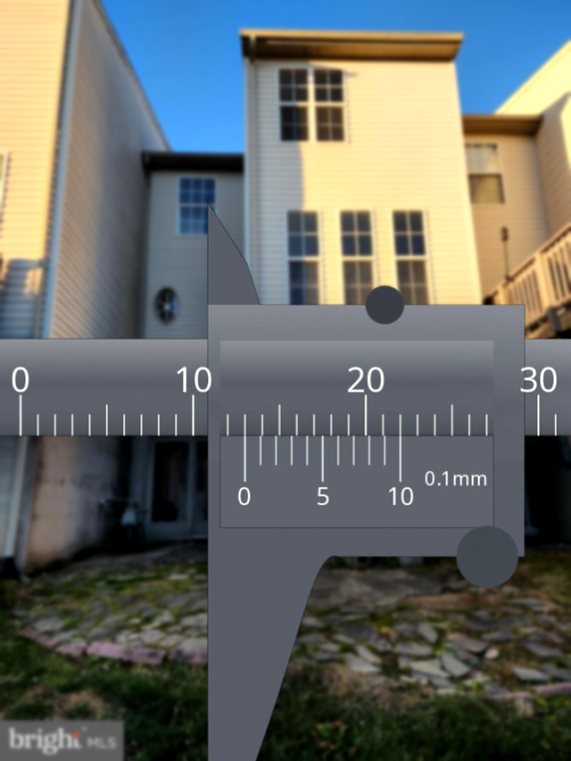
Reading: 13.0 mm
